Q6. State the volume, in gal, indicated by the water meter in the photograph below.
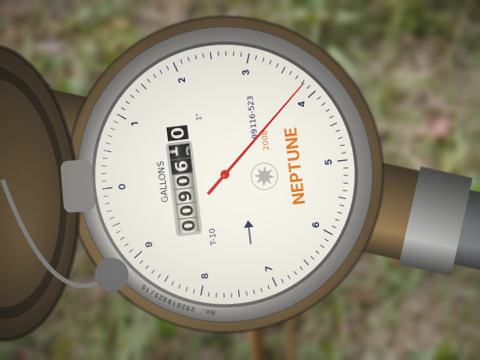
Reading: 90613.8 gal
